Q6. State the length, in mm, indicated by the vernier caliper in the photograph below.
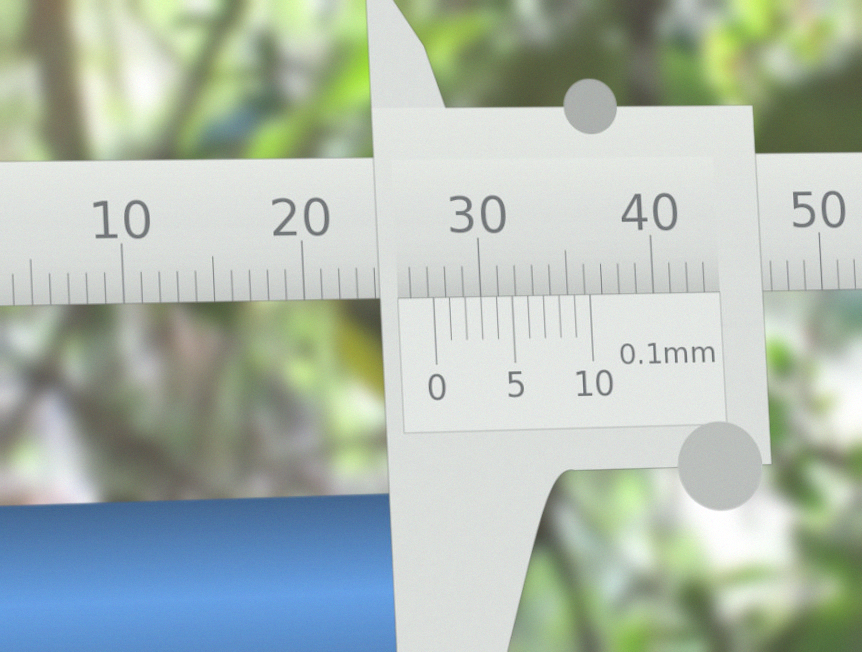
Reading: 27.3 mm
